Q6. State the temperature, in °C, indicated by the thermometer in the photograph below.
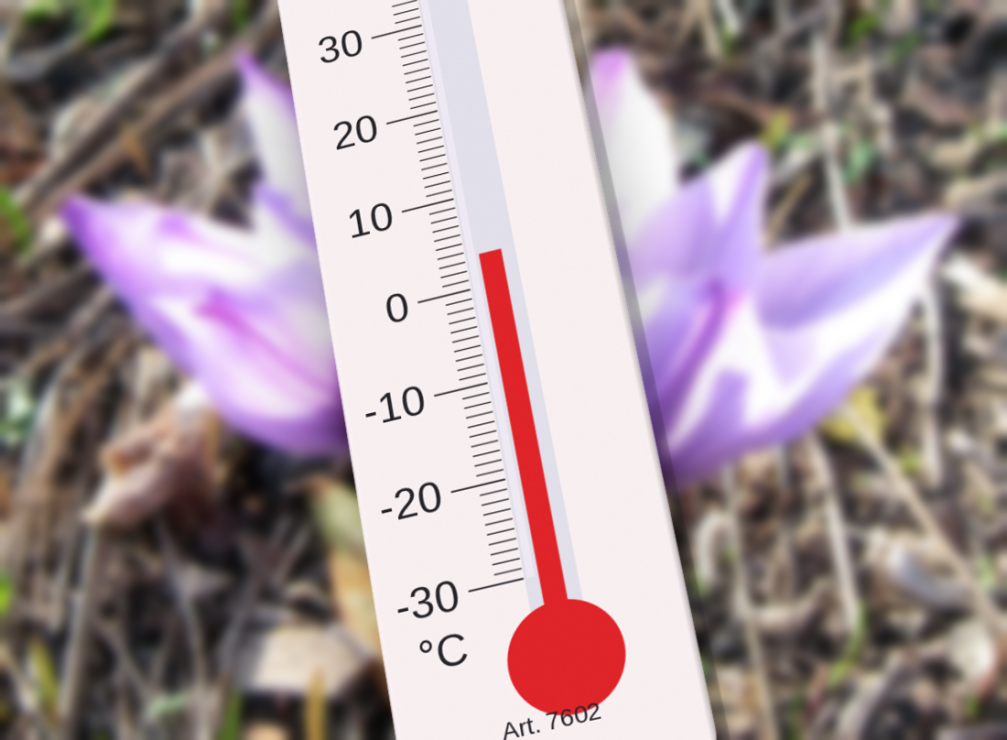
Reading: 3.5 °C
